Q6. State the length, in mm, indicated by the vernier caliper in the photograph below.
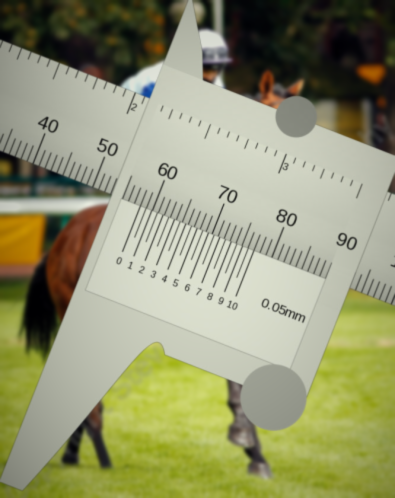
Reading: 58.0 mm
